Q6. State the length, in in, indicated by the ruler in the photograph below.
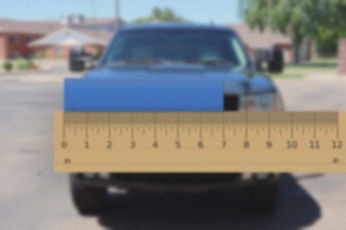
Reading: 7 in
